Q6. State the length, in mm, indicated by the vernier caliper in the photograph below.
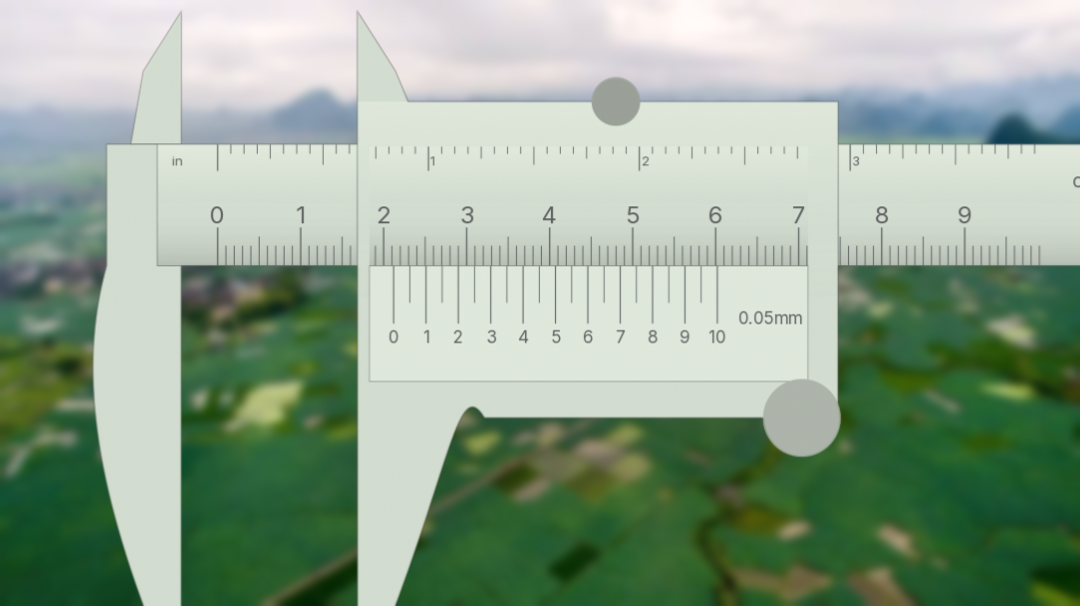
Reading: 21.2 mm
